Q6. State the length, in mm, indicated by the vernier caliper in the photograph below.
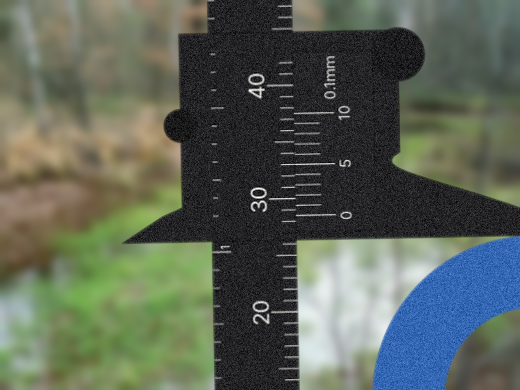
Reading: 28.5 mm
